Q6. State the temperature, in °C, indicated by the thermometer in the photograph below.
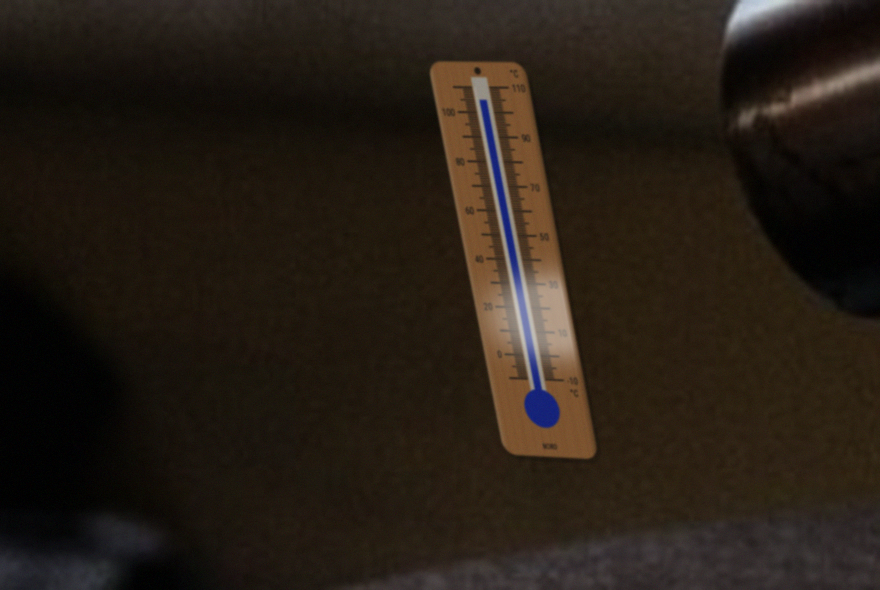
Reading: 105 °C
